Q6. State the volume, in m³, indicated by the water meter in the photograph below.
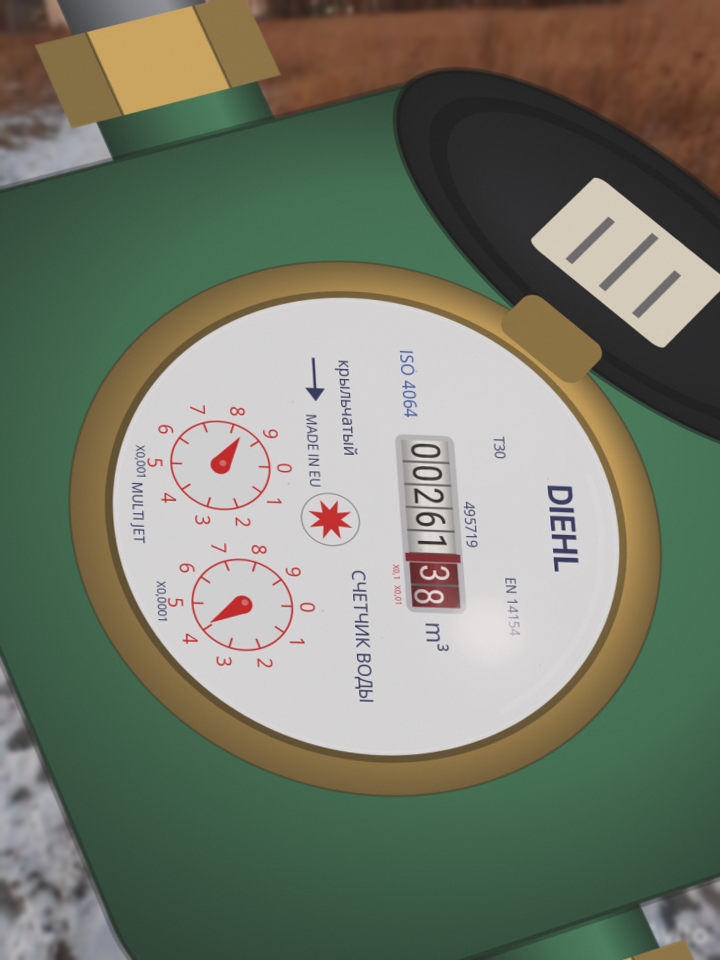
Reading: 261.3784 m³
